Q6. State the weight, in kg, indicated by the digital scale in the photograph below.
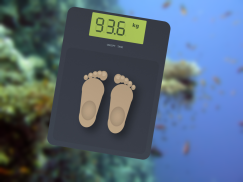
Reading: 93.6 kg
